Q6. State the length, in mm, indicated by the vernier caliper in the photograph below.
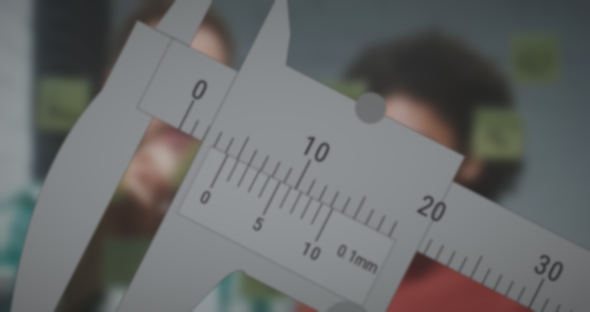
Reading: 4.2 mm
